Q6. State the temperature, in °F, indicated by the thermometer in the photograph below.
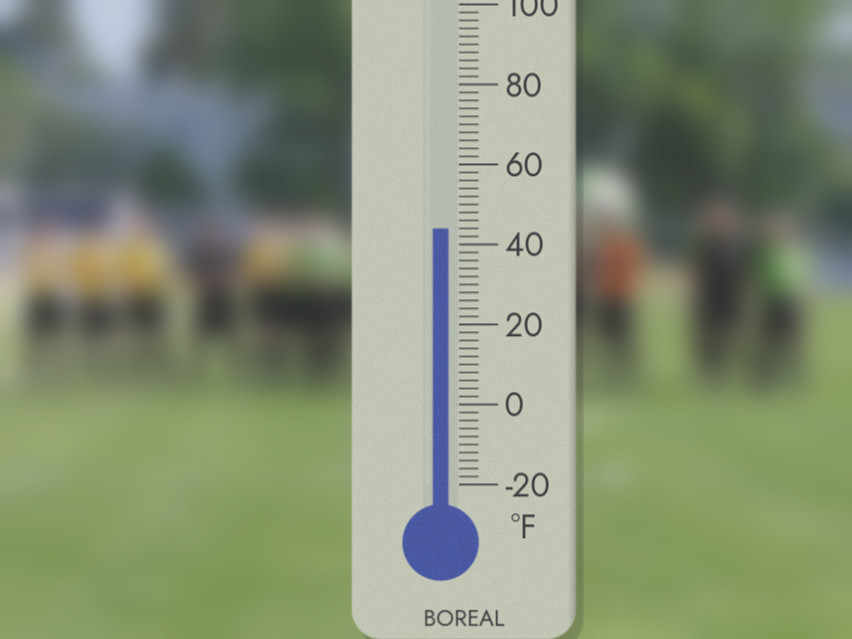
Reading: 44 °F
